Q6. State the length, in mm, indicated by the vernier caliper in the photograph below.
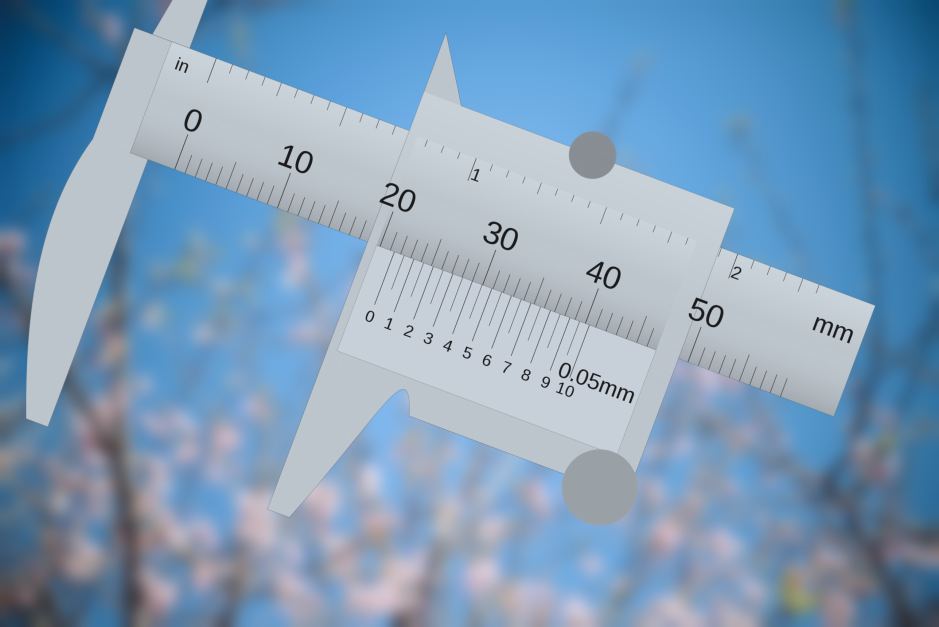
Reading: 21.4 mm
